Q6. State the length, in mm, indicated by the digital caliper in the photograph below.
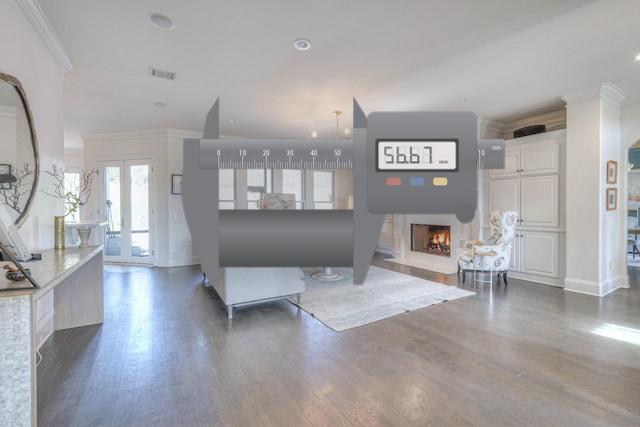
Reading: 56.67 mm
